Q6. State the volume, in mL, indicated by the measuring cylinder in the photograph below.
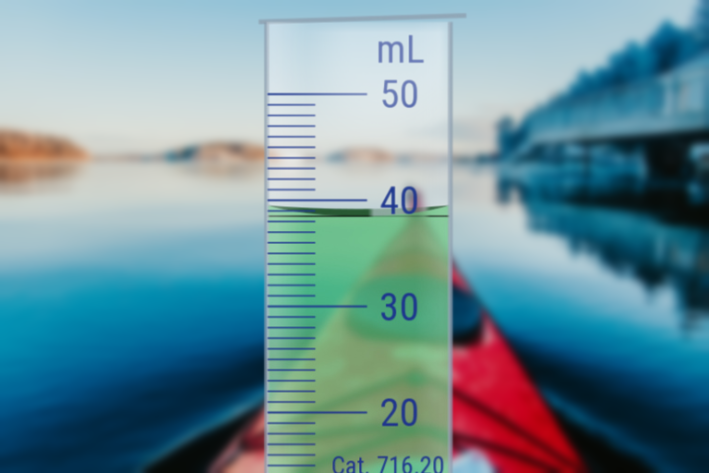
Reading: 38.5 mL
